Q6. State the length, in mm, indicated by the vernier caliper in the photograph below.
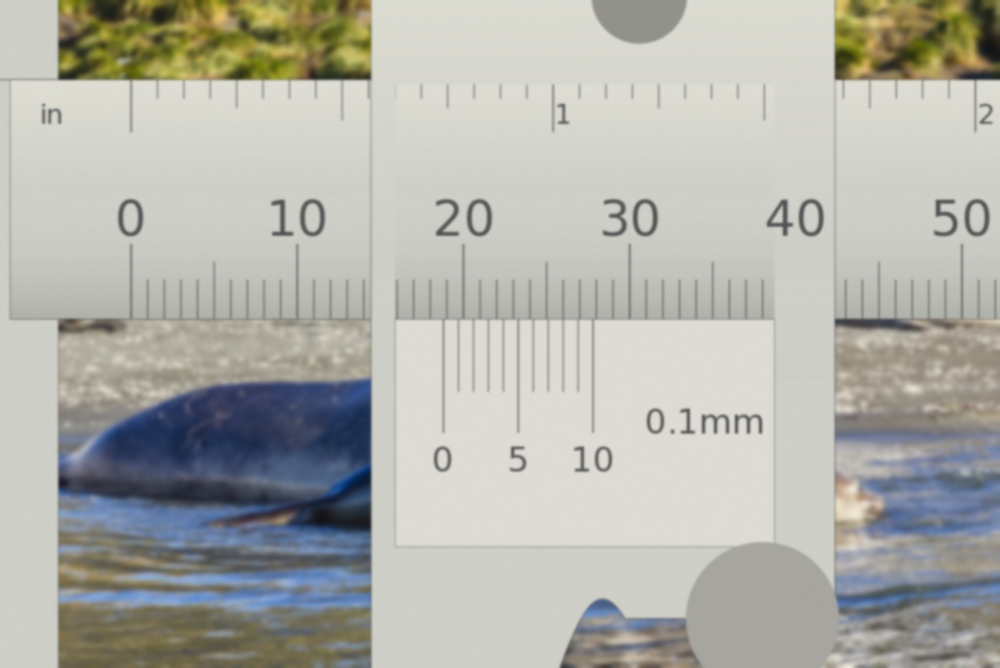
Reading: 18.8 mm
